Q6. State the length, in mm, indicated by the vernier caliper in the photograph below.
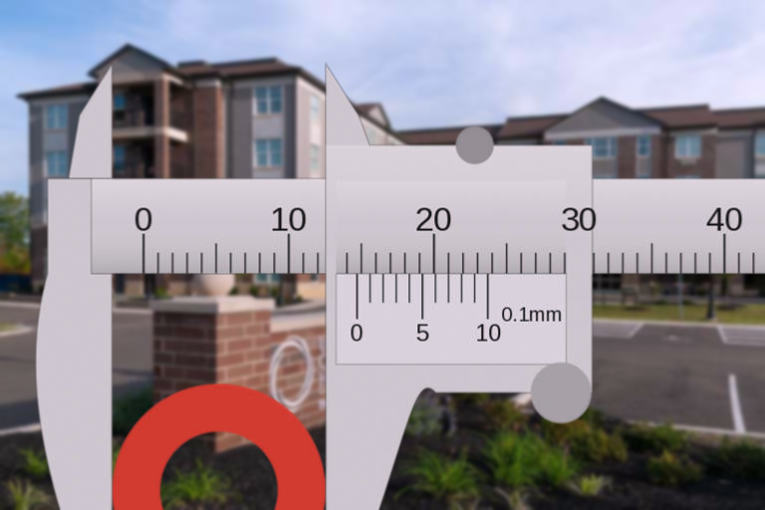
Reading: 14.7 mm
